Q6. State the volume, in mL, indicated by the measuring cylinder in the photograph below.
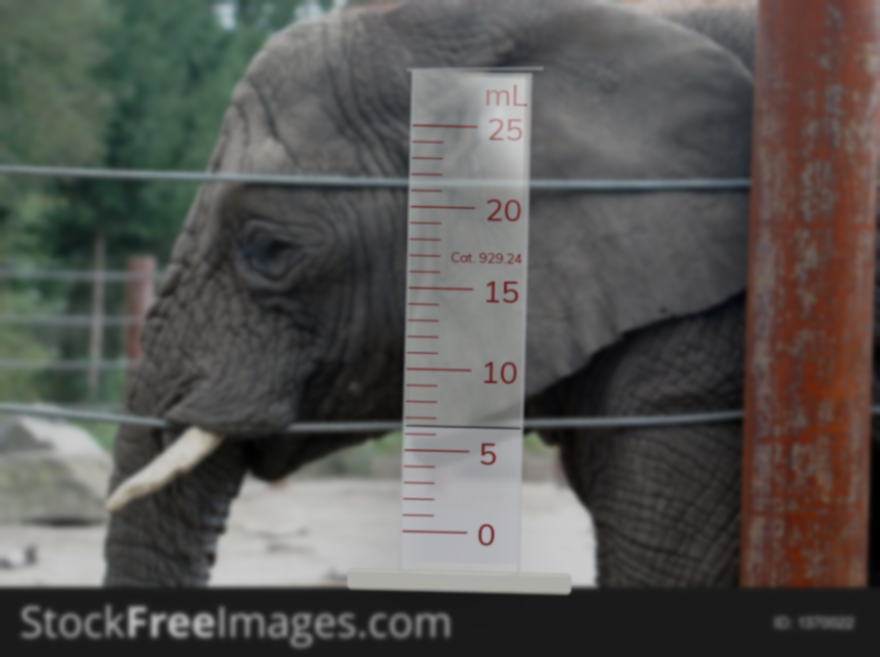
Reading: 6.5 mL
